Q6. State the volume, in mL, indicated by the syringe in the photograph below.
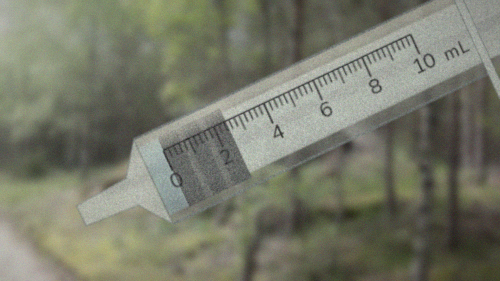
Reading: 0 mL
